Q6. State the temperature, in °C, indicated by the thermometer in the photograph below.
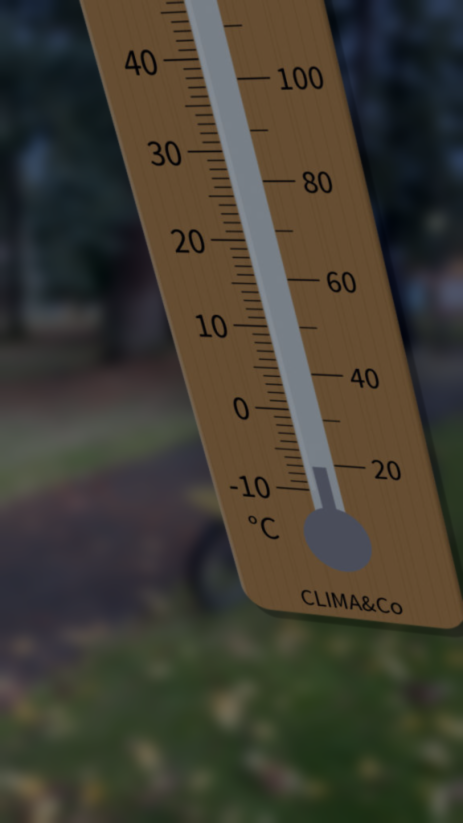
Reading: -7 °C
